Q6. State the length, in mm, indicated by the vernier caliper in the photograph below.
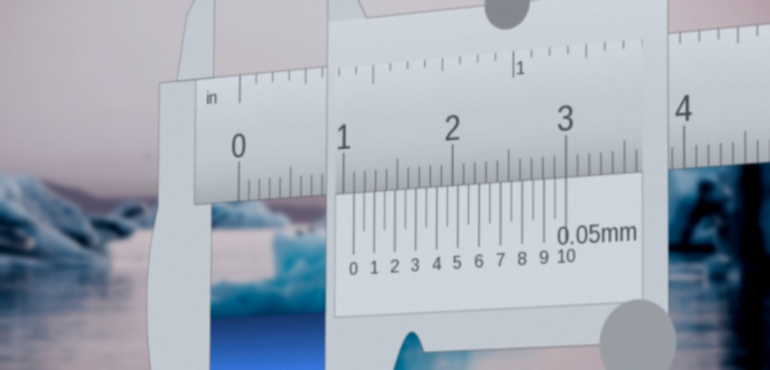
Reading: 11.0 mm
